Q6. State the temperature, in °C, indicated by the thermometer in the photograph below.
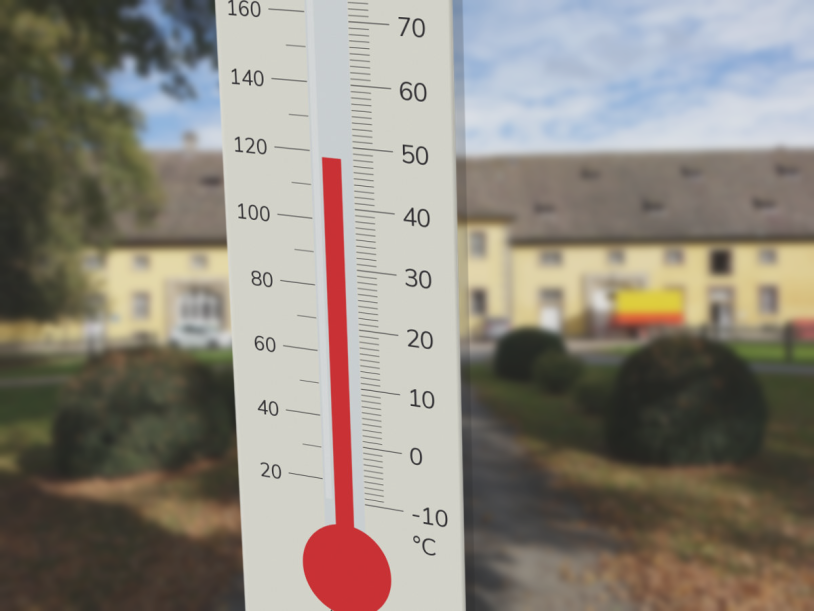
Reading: 48 °C
